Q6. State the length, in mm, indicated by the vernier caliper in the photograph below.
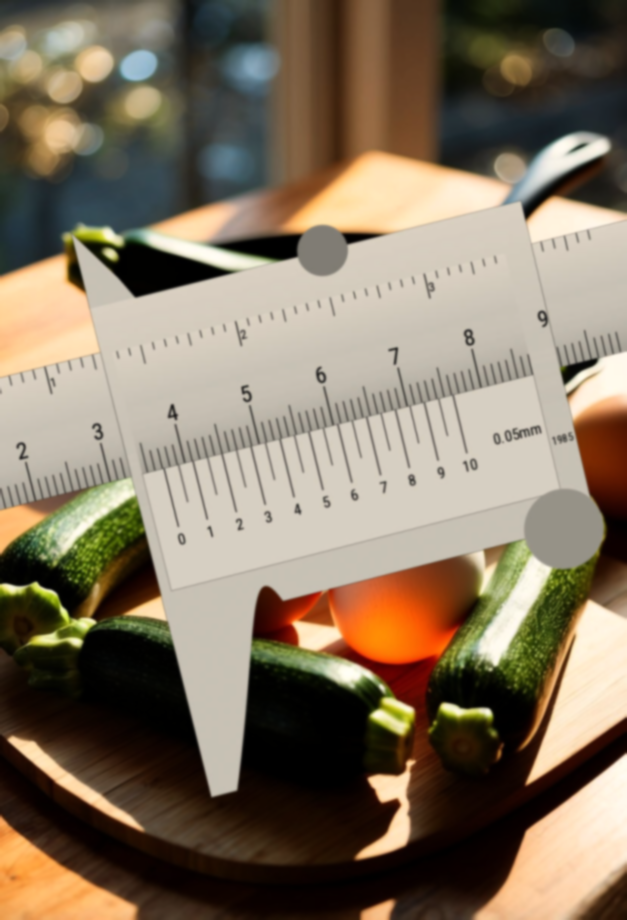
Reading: 37.2 mm
